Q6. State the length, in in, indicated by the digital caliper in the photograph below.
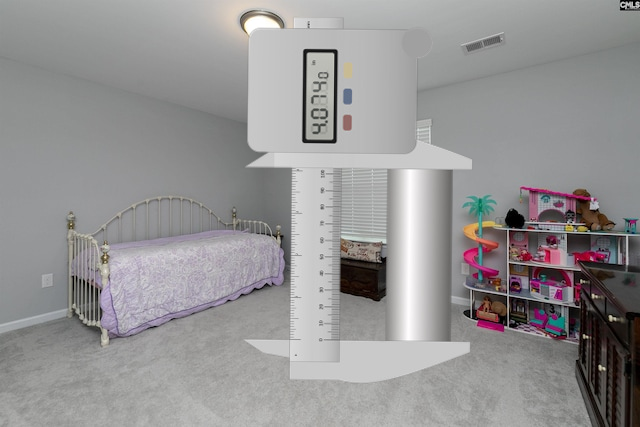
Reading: 4.0740 in
